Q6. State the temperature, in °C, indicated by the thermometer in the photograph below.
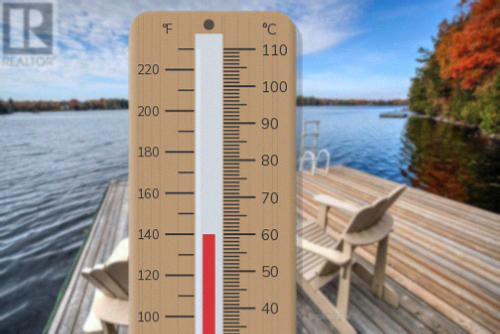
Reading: 60 °C
